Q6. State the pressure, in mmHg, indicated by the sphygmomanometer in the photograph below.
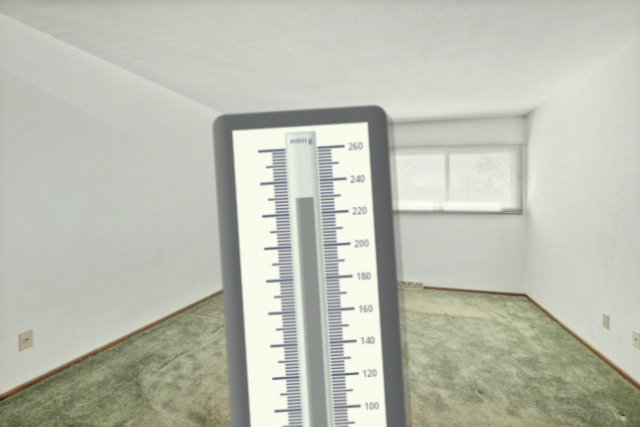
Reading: 230 mmHg
